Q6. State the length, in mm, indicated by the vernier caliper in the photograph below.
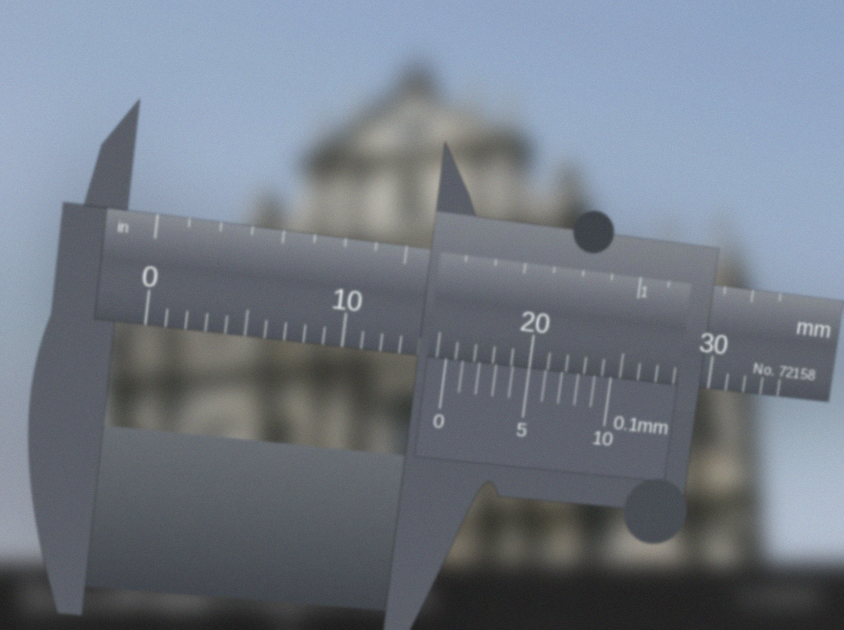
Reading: 15.5 mm
